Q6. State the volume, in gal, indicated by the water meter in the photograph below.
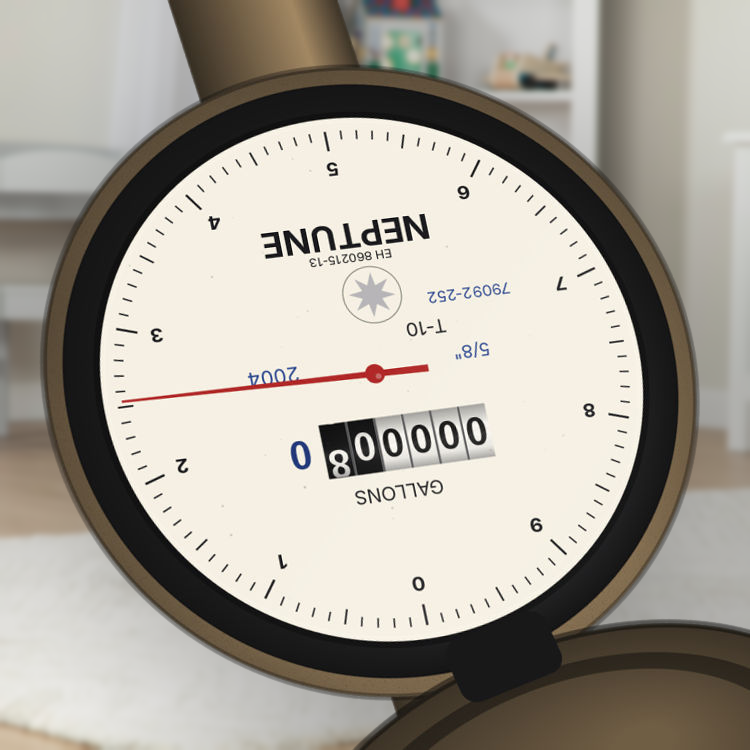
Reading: 82.5 gal
